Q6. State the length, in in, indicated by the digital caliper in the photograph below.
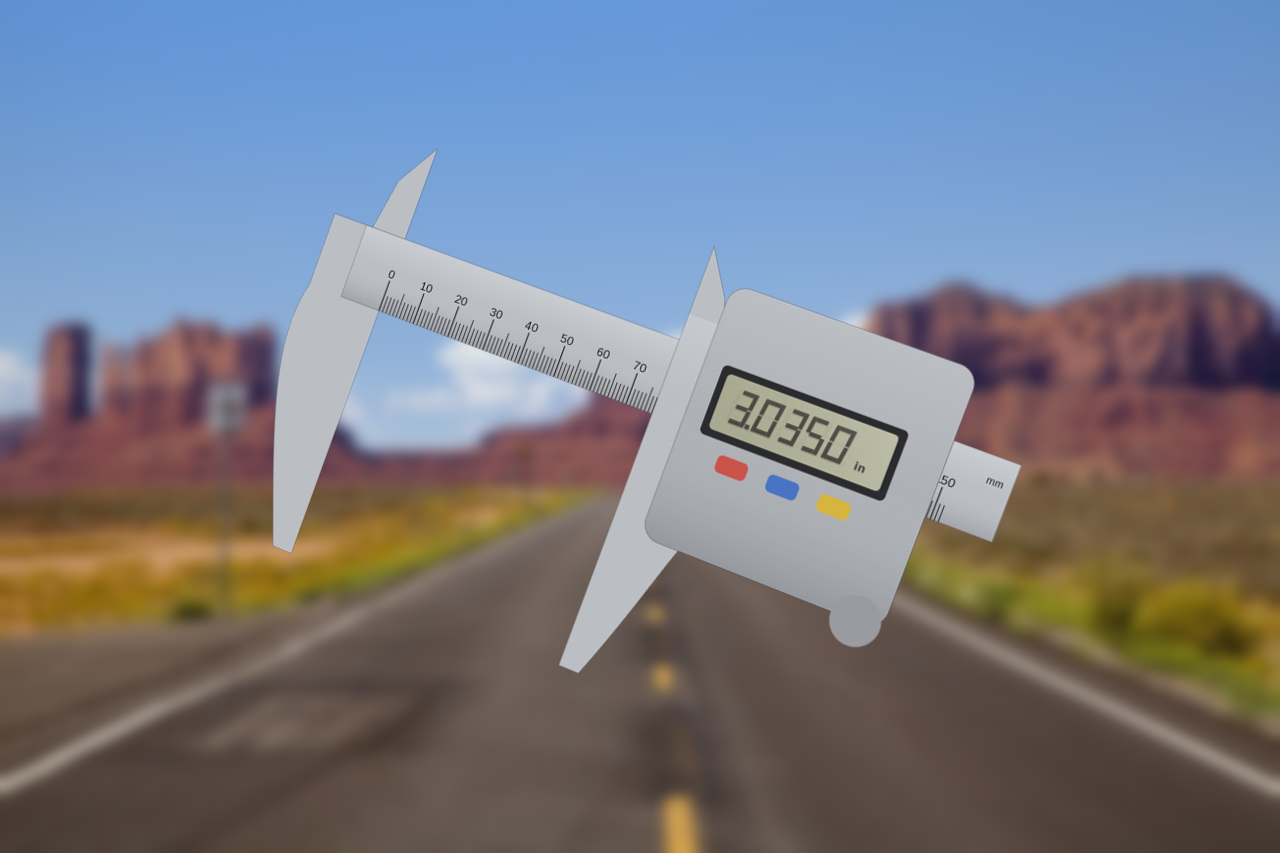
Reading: 3.0350 in
